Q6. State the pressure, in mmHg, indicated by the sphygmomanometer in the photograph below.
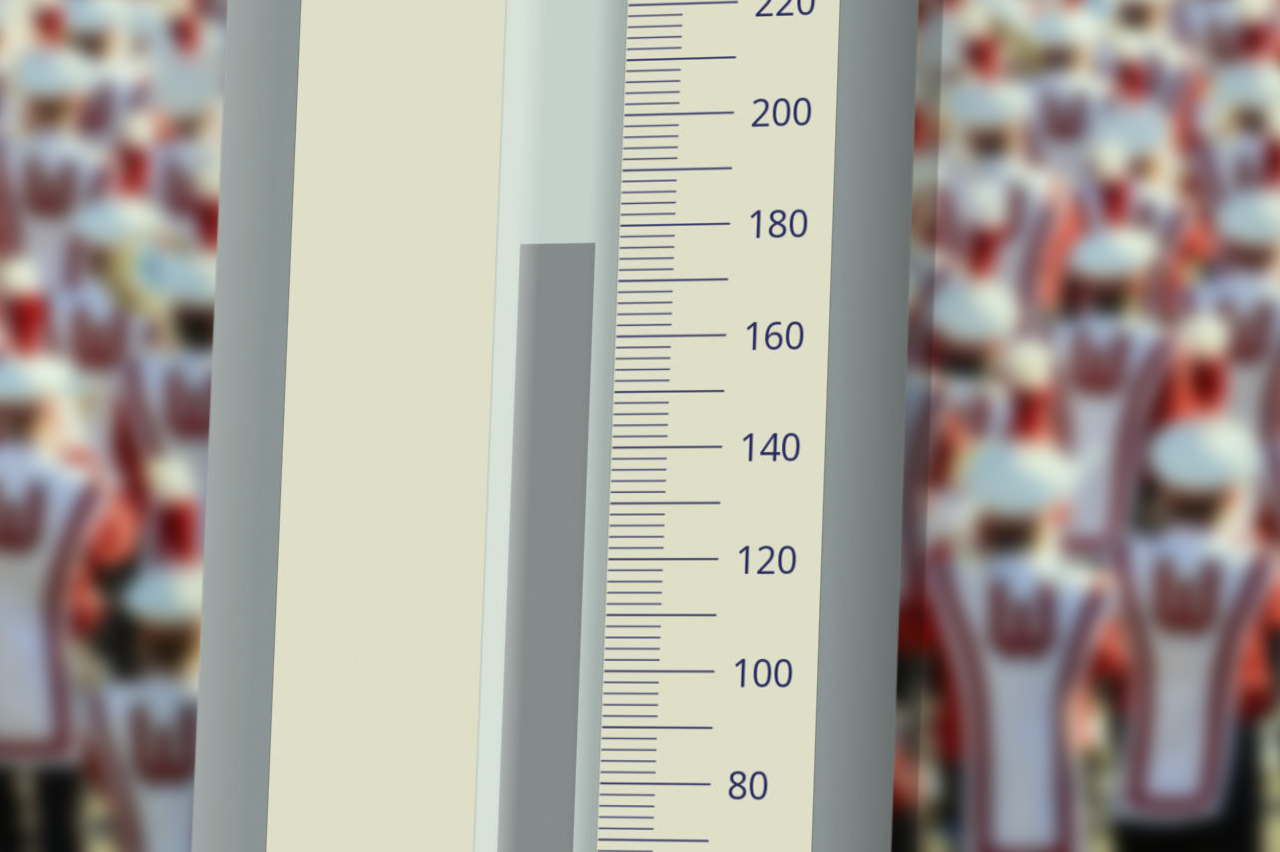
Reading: 177 mmHg
